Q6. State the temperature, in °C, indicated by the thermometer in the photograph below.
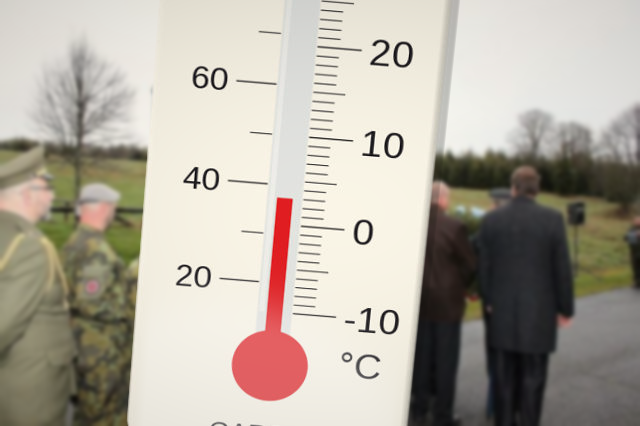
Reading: 3 °C
